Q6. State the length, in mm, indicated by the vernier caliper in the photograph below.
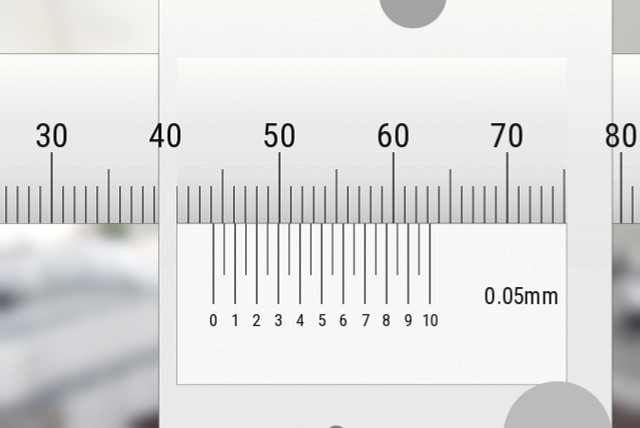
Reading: 44.2 mm
